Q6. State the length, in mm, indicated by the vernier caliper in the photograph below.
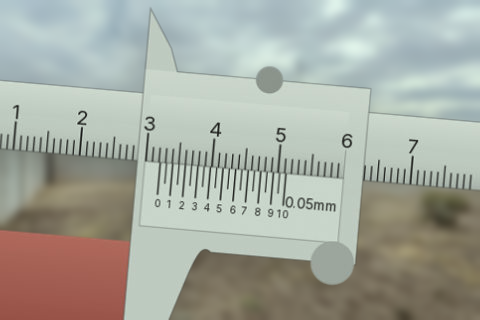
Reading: 32.2 mm
